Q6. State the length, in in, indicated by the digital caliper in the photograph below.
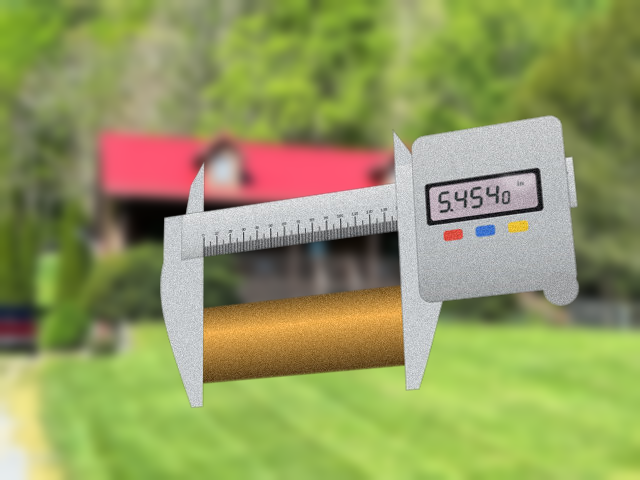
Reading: 5.4540 in
